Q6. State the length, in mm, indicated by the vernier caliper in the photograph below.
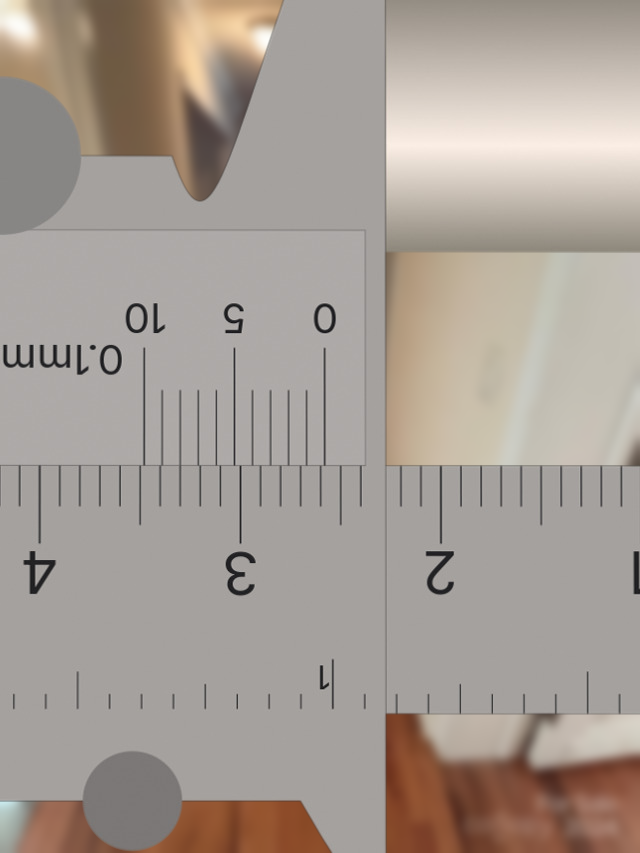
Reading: 25.8 mm
